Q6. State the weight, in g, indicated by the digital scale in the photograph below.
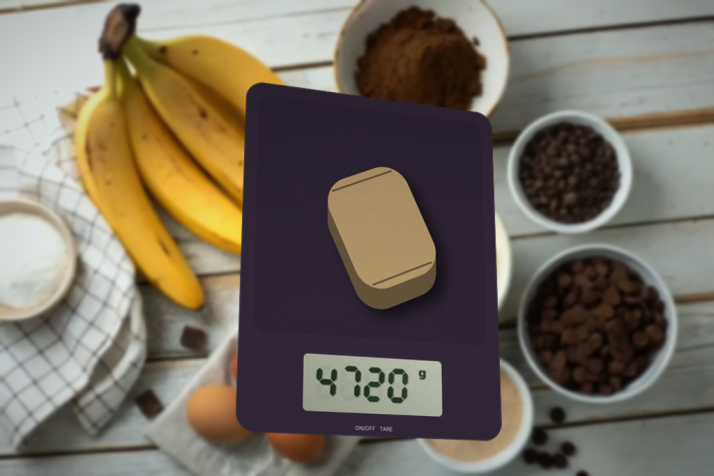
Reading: 4720 g
